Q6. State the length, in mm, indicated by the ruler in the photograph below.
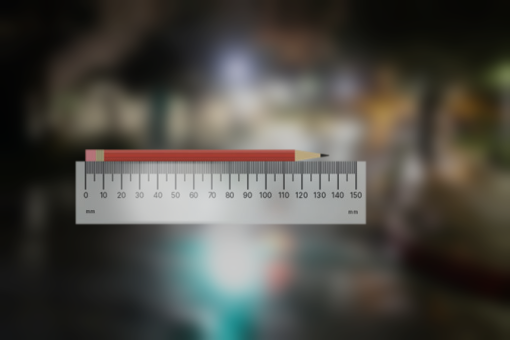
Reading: 135 mm
